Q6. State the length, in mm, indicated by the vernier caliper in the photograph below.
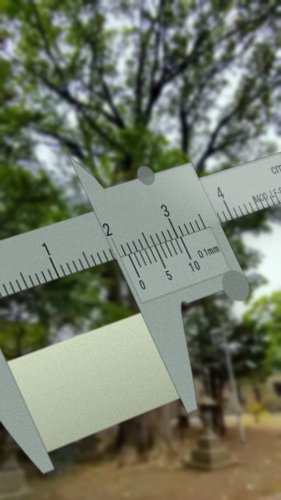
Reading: 21.5 mm
